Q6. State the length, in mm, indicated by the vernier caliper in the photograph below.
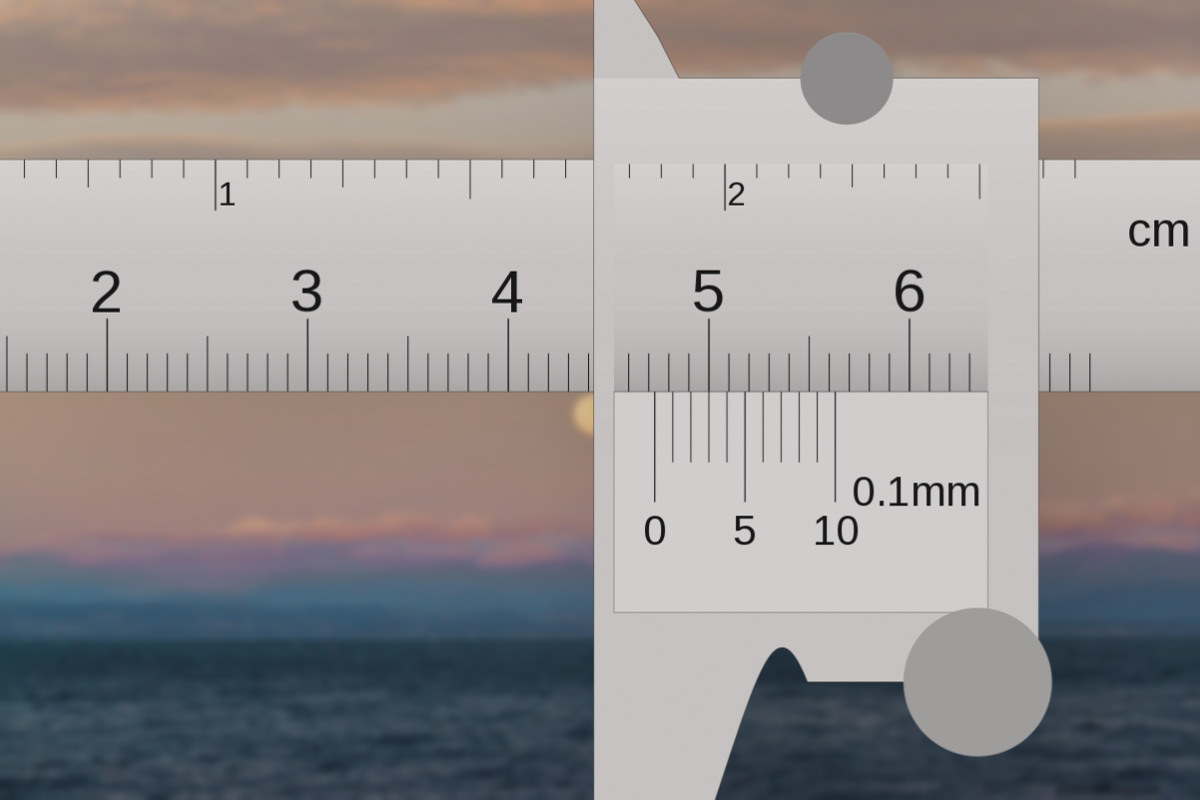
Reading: 47.3 mm
